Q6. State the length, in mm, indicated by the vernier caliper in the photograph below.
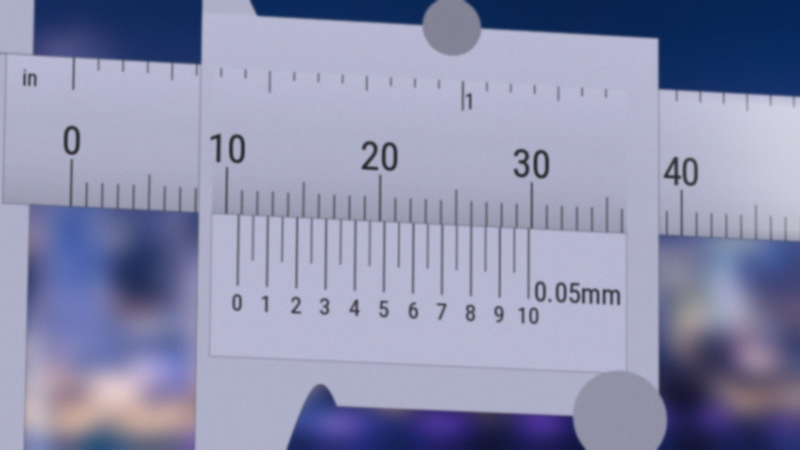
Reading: 10.8 mm
